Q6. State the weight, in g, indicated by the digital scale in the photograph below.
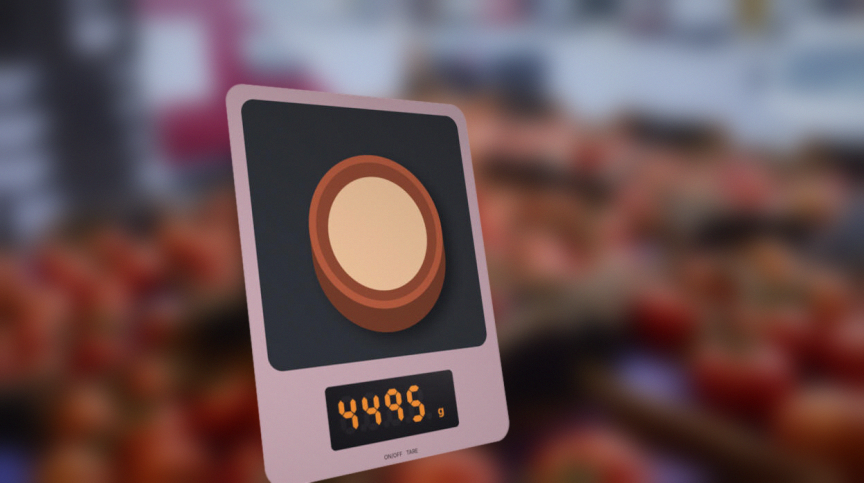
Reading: 4495 g
